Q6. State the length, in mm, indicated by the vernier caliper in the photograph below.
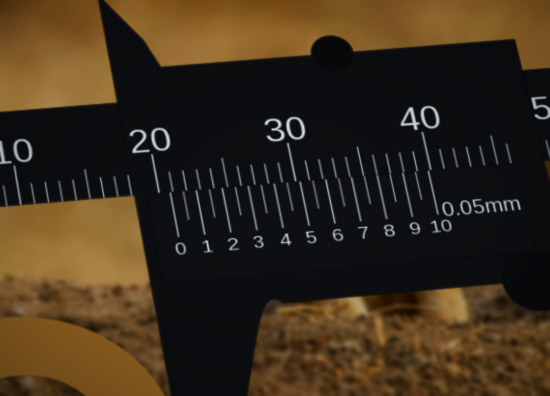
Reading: 20.8 mm
